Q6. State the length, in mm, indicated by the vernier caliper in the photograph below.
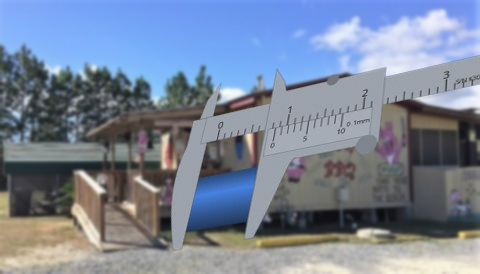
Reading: 8.4 mm
